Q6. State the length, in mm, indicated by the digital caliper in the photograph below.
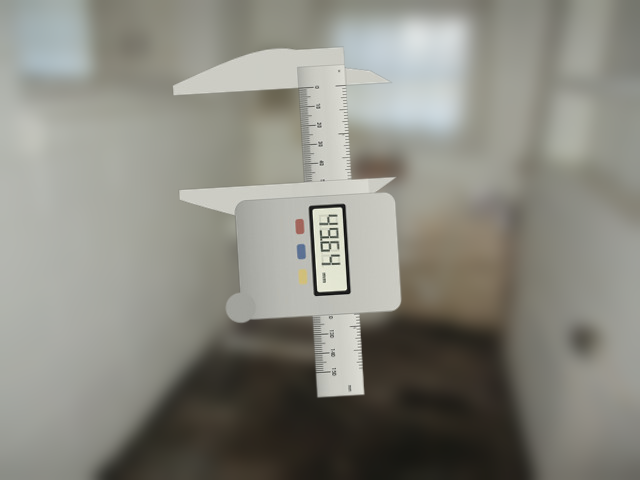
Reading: 49.64 mm
